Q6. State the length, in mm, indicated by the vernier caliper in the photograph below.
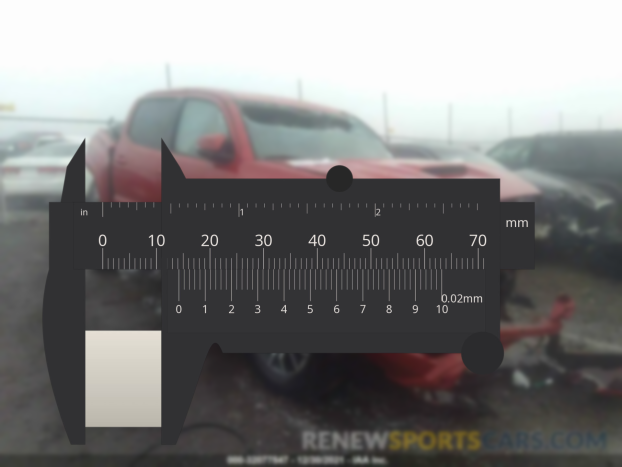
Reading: 14.2 mm
